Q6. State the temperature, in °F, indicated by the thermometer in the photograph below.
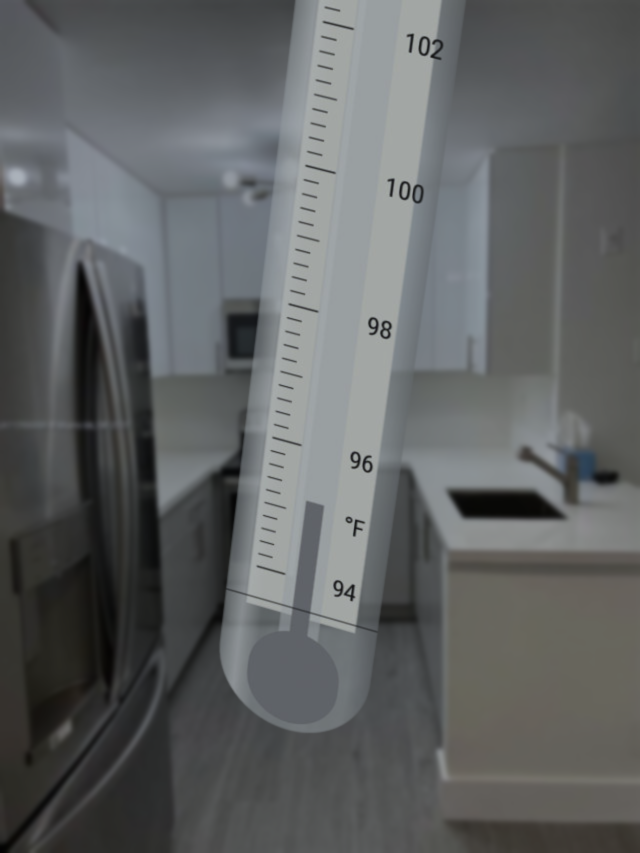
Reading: 95.2 °F
